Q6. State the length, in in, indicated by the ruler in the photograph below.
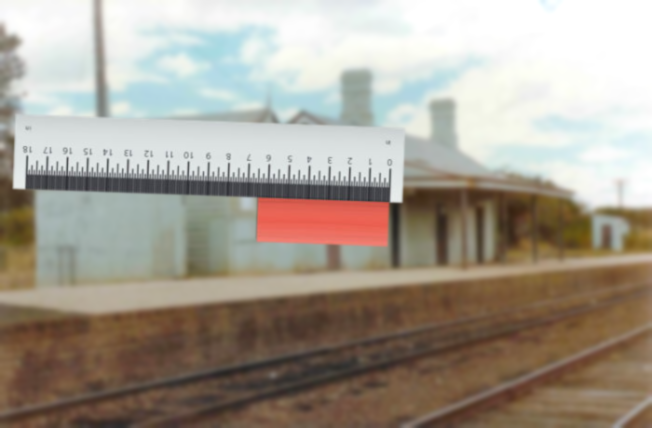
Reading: 6.5 in
